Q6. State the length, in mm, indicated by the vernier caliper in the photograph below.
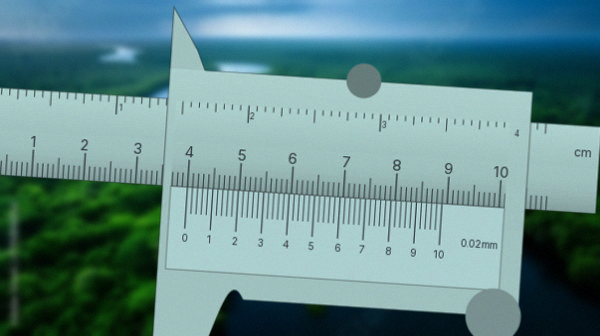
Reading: 40.0 mm
